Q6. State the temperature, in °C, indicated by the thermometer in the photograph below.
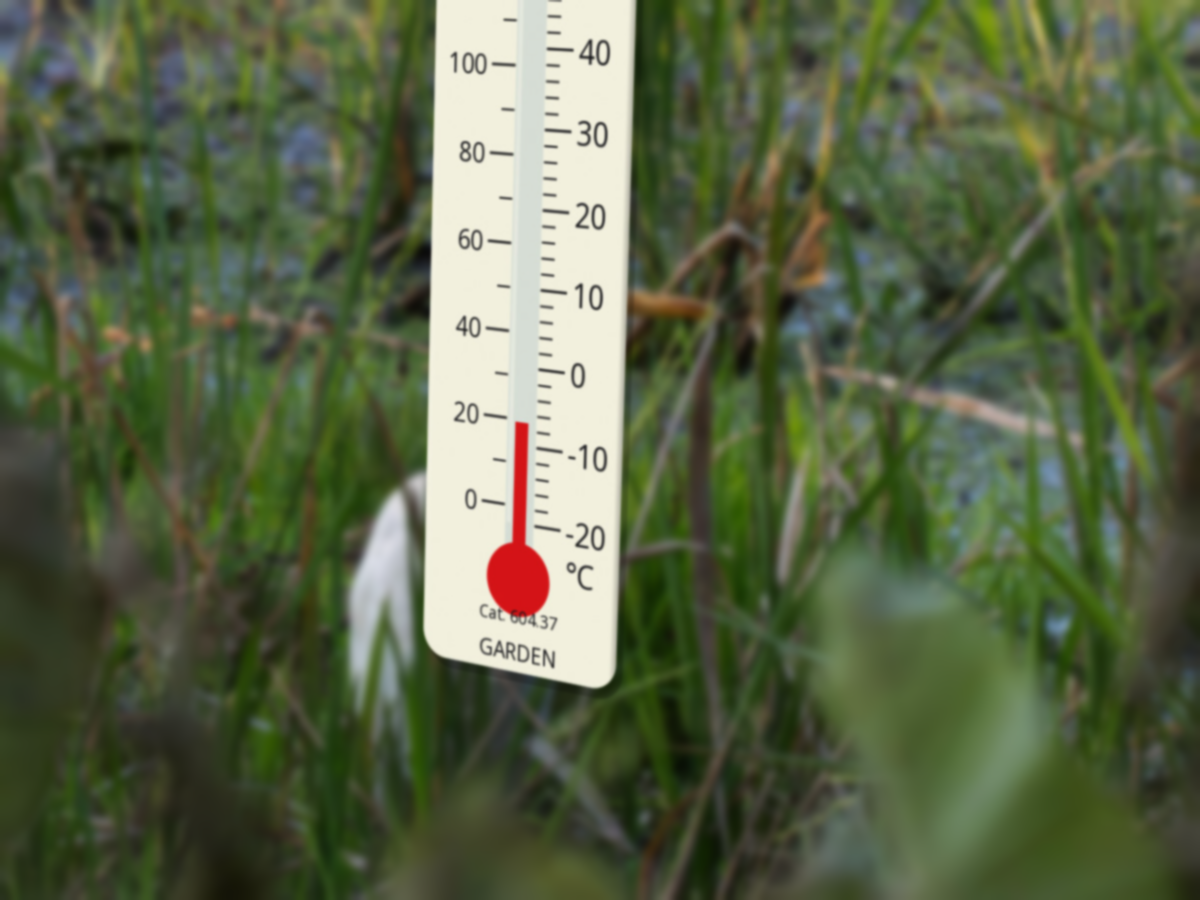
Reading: -7 °C
